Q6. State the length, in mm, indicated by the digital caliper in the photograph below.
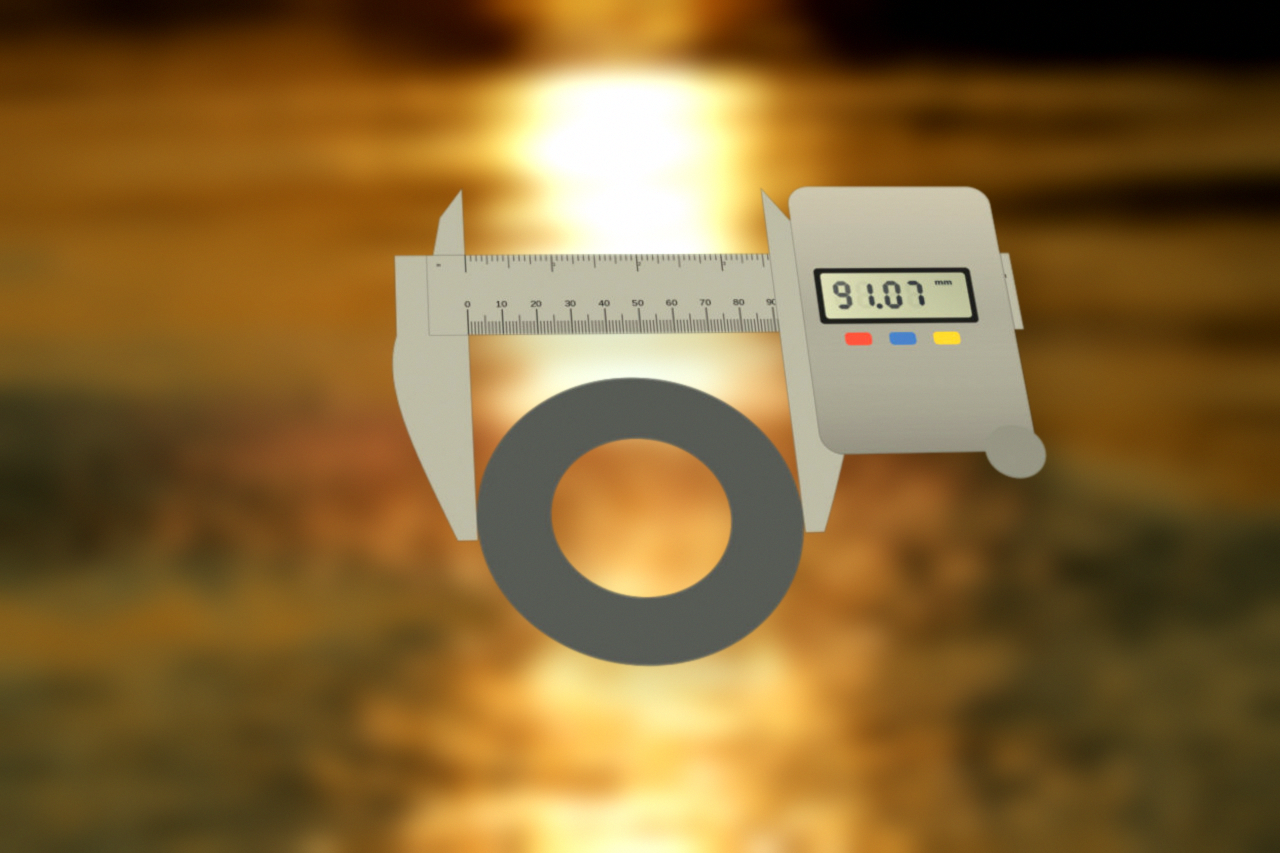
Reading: 91.07 mm
